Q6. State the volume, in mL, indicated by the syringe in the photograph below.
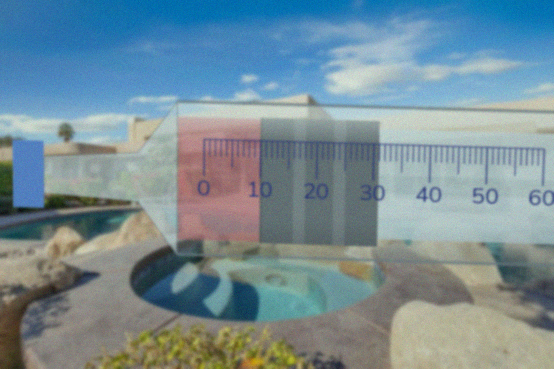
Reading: 10 mL
